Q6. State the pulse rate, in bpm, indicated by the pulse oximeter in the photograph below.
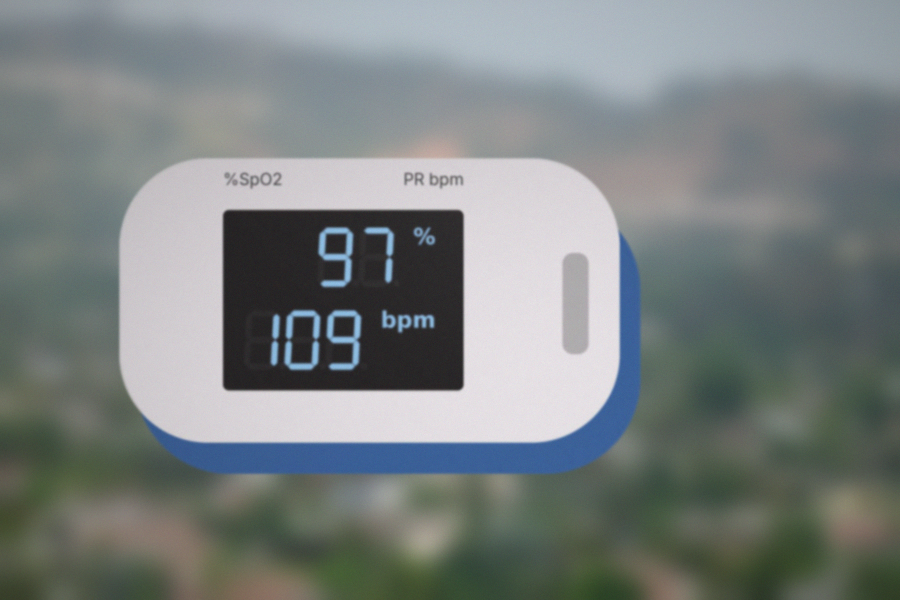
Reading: 109 bpm
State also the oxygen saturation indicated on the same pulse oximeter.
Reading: 97 %
